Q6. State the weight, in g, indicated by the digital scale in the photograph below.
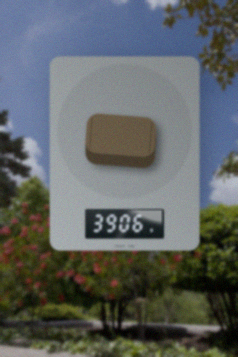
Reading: 3906 g
